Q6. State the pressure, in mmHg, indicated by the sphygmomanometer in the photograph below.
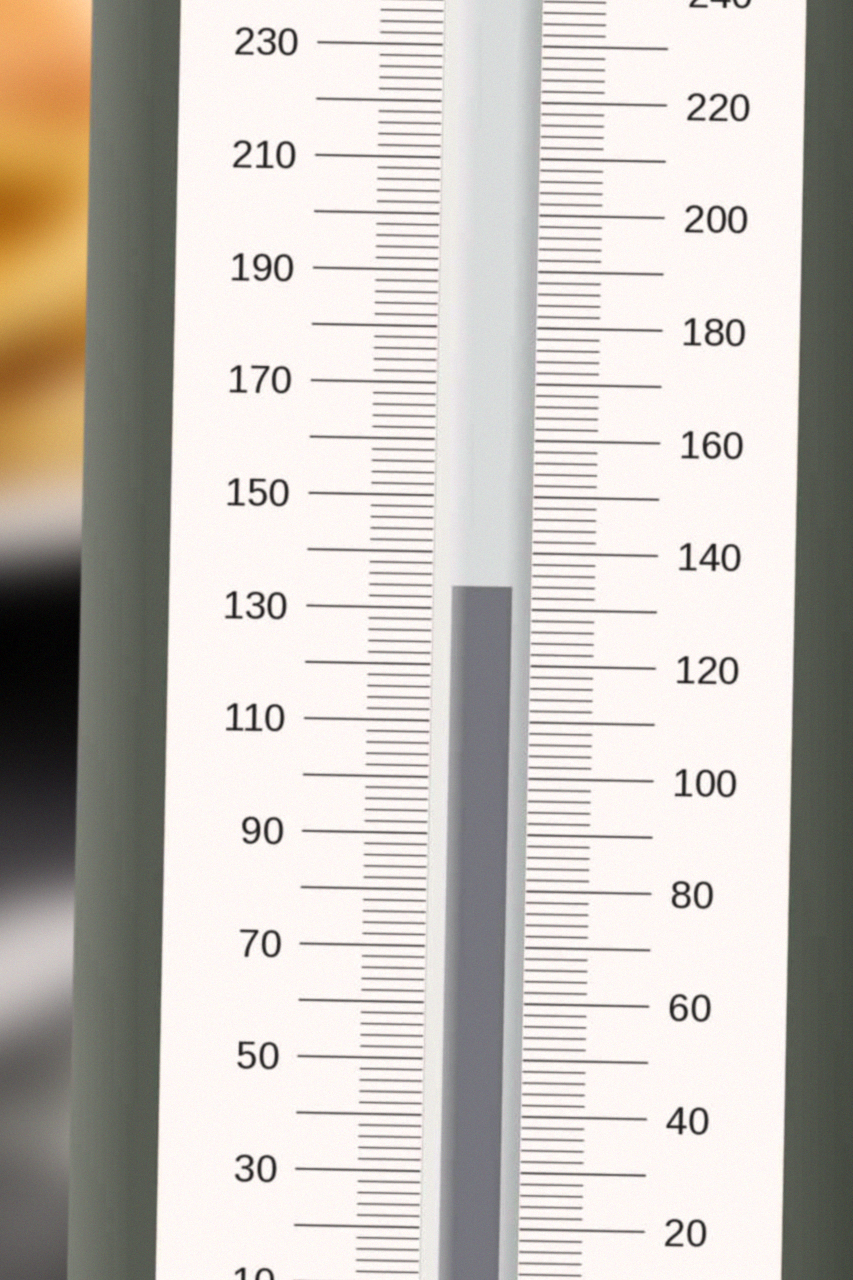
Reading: 134 mmHg
